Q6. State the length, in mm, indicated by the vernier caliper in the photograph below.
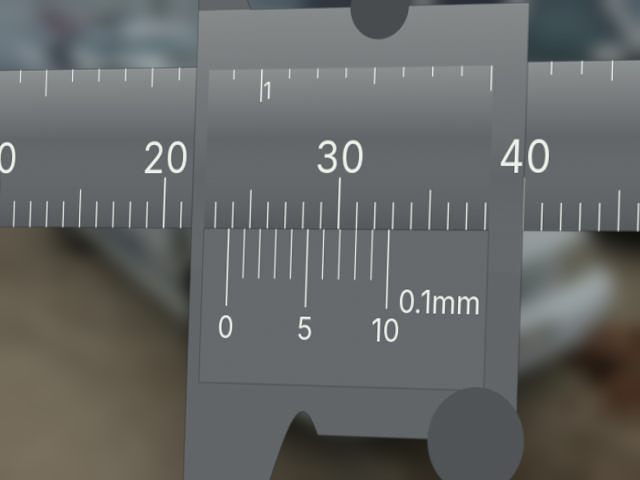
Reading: 23.8 mm
